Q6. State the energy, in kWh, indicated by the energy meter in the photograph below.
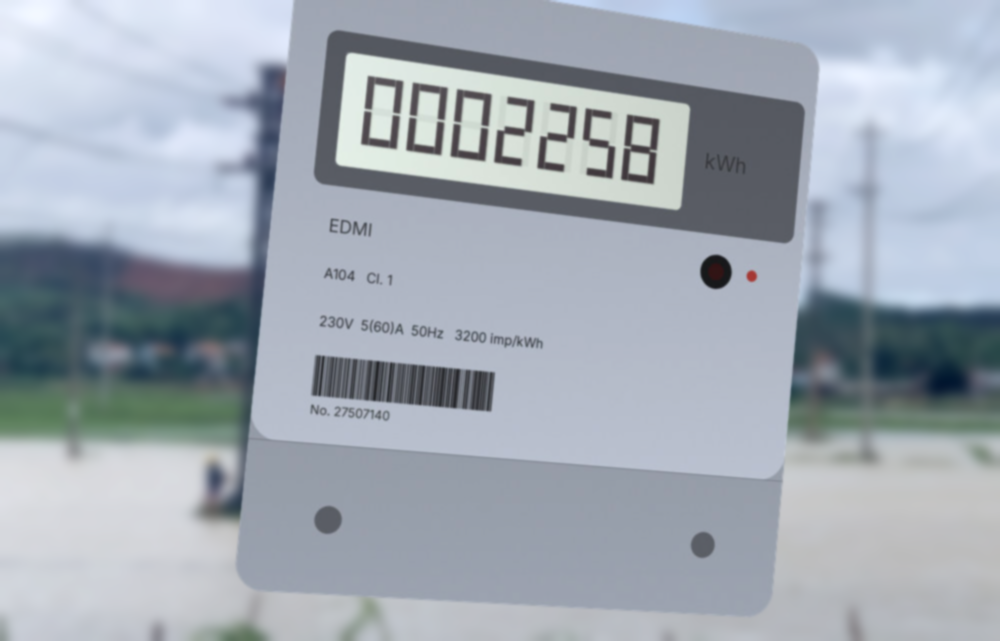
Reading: 2258 kWh
